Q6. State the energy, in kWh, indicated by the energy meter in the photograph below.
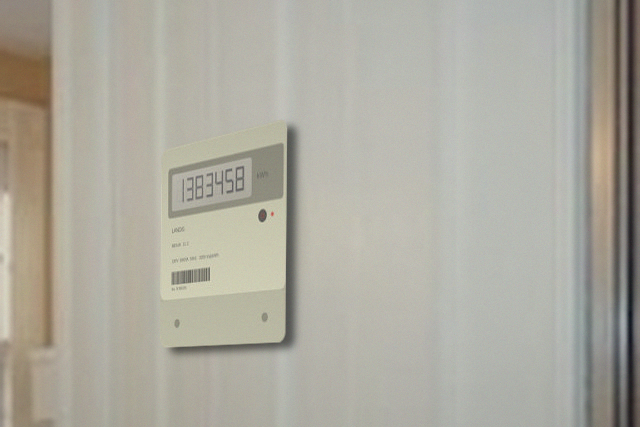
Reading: 1383458 kWh
